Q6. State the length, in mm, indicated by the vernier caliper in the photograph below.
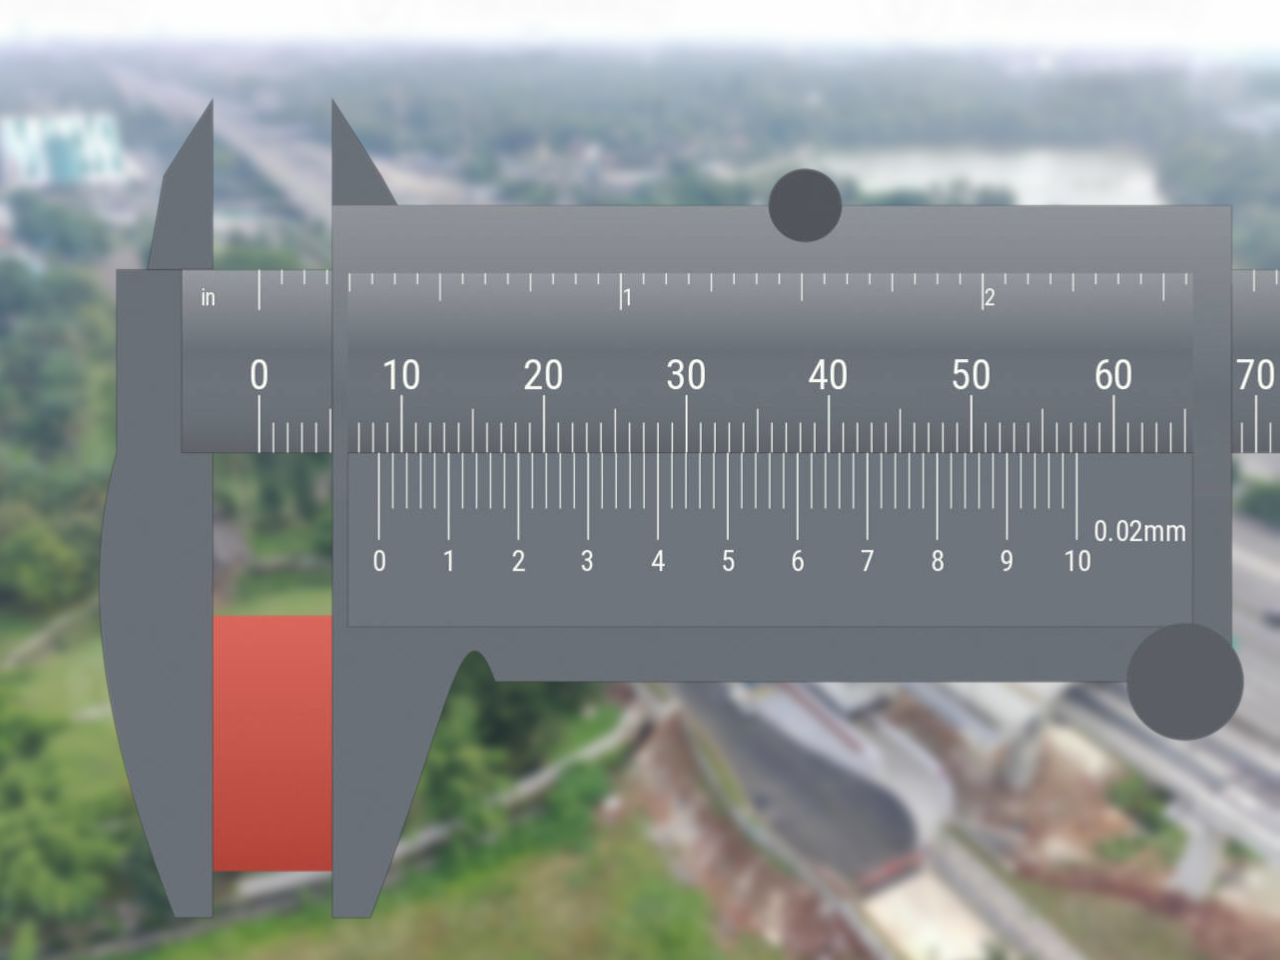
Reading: 8.4 mm
